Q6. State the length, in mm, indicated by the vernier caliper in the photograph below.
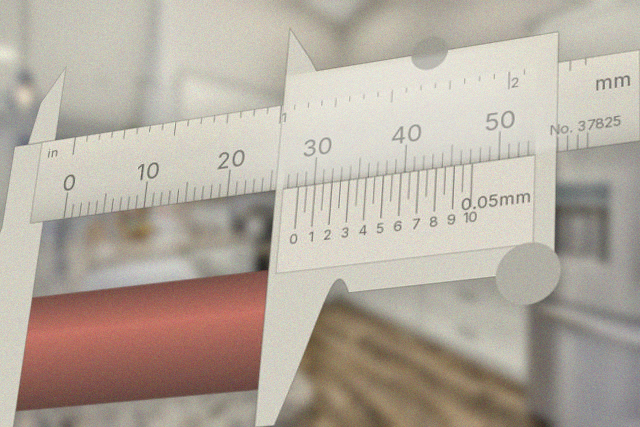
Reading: 28.2 mm
